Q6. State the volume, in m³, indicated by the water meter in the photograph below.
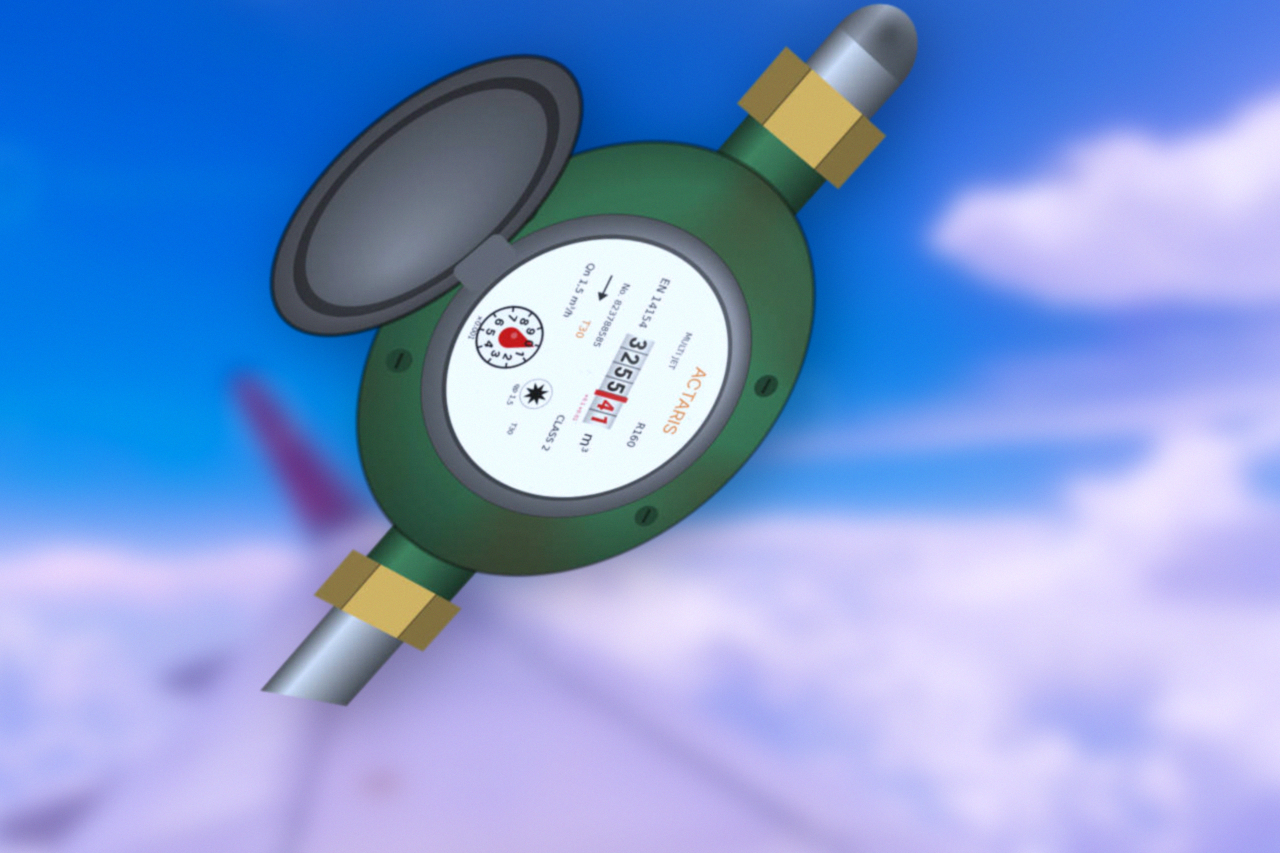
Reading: 3255.410 m³
